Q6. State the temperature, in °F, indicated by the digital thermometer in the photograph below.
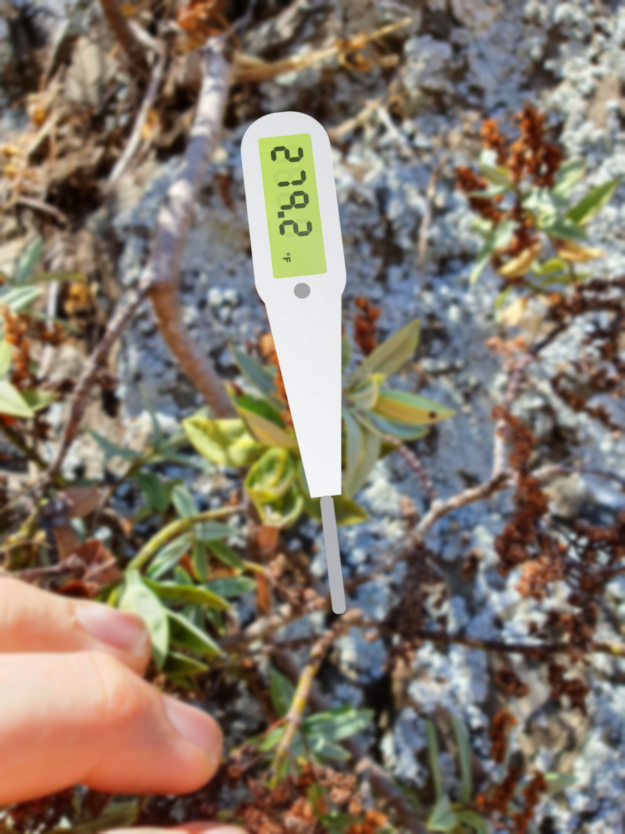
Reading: 279.2 °F
